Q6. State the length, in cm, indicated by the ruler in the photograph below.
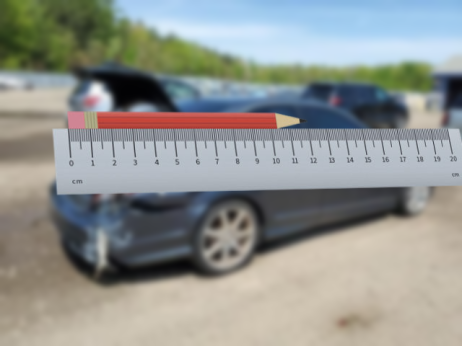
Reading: 12 cm
